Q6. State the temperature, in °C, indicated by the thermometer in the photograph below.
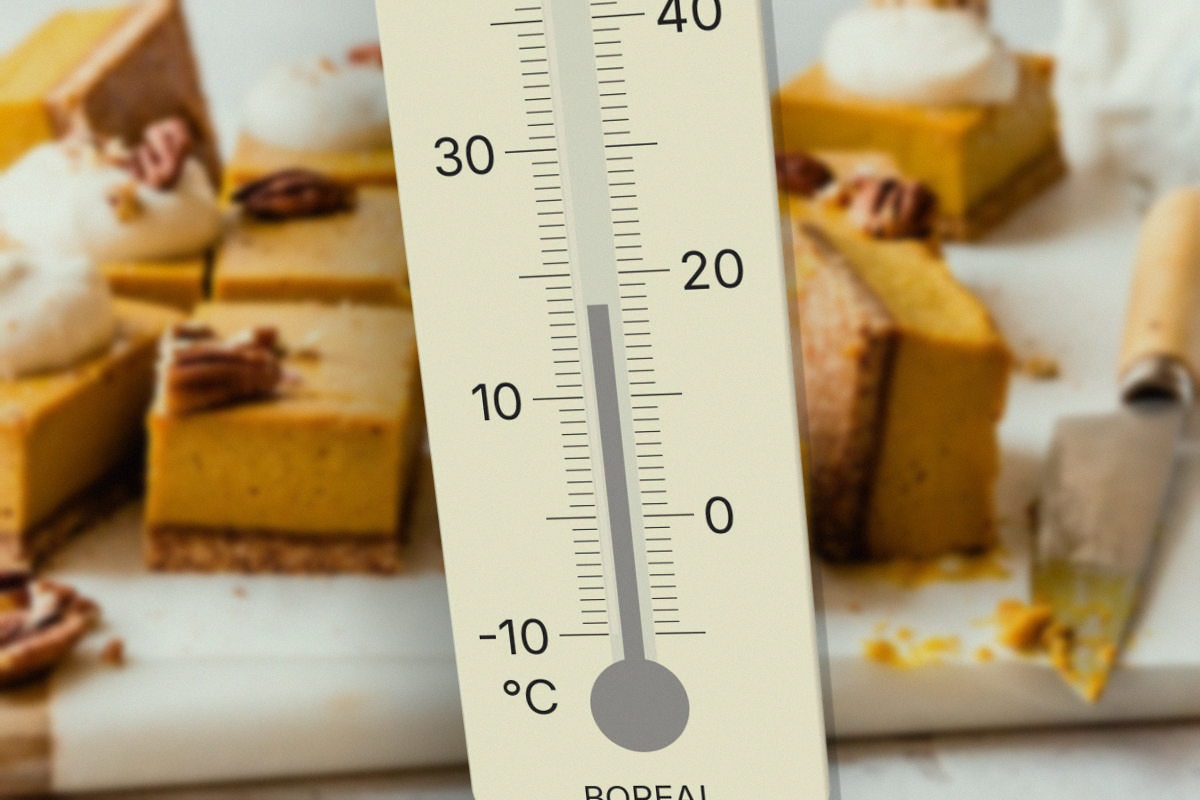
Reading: 17.5 °C
